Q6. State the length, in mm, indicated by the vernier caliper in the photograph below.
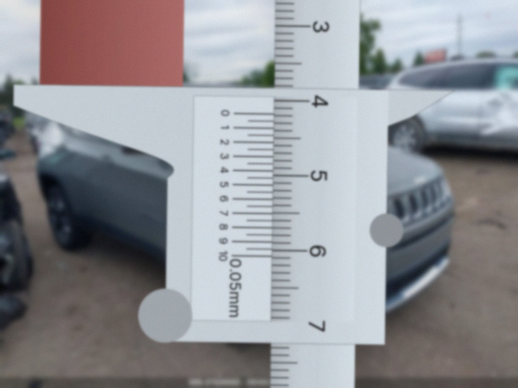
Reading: 41.8 mm
